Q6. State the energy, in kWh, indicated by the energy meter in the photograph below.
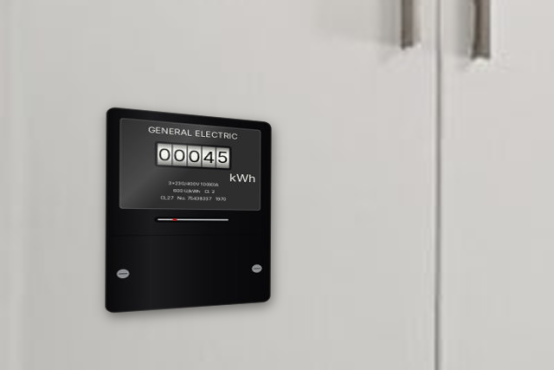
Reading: 45 kWh
